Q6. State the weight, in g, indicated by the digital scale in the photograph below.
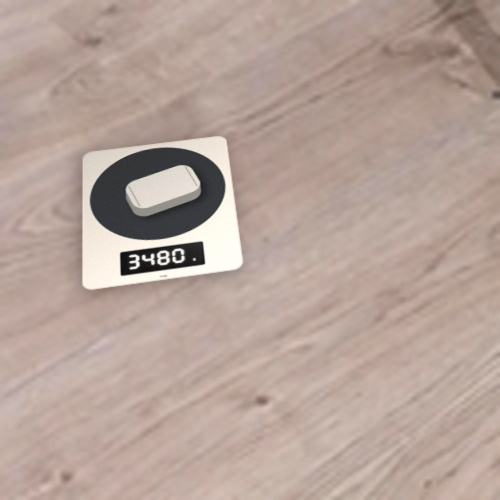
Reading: 3480 g
